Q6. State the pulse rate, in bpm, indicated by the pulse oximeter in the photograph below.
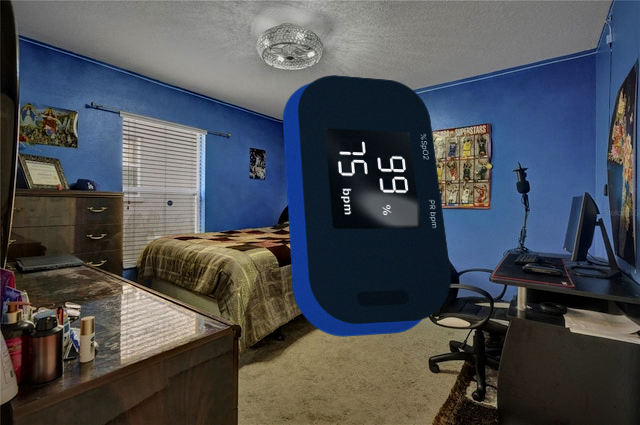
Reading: 75 bpm
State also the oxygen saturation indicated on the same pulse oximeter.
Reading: 99 %
